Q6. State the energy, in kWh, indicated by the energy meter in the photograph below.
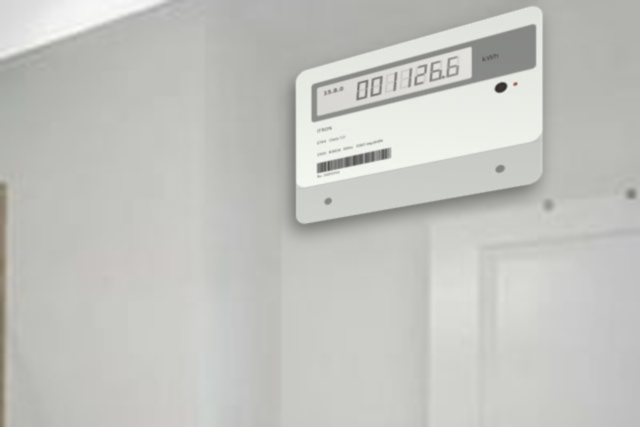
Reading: 1126.6 kWh
